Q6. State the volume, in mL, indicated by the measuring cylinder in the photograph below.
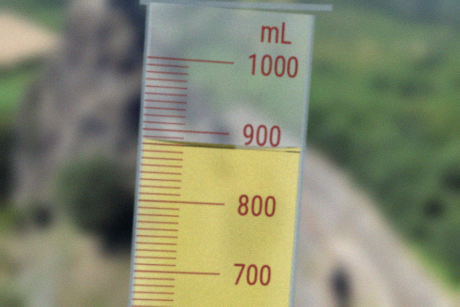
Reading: 880 mL
